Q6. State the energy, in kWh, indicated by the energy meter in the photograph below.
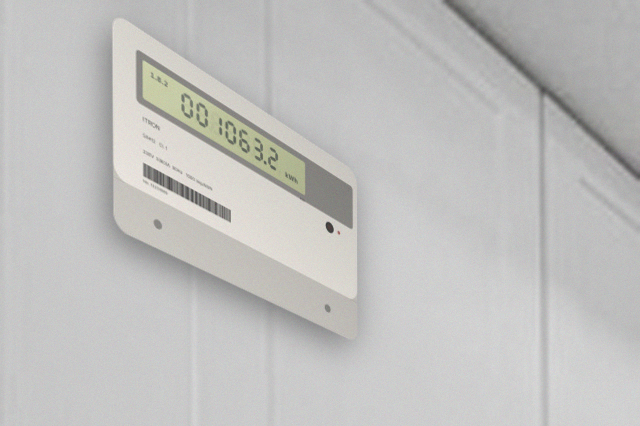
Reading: 1063.2 kWh
